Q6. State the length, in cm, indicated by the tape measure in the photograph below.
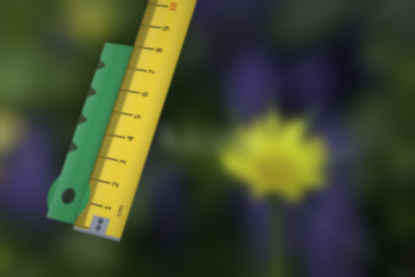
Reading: 8 cm
